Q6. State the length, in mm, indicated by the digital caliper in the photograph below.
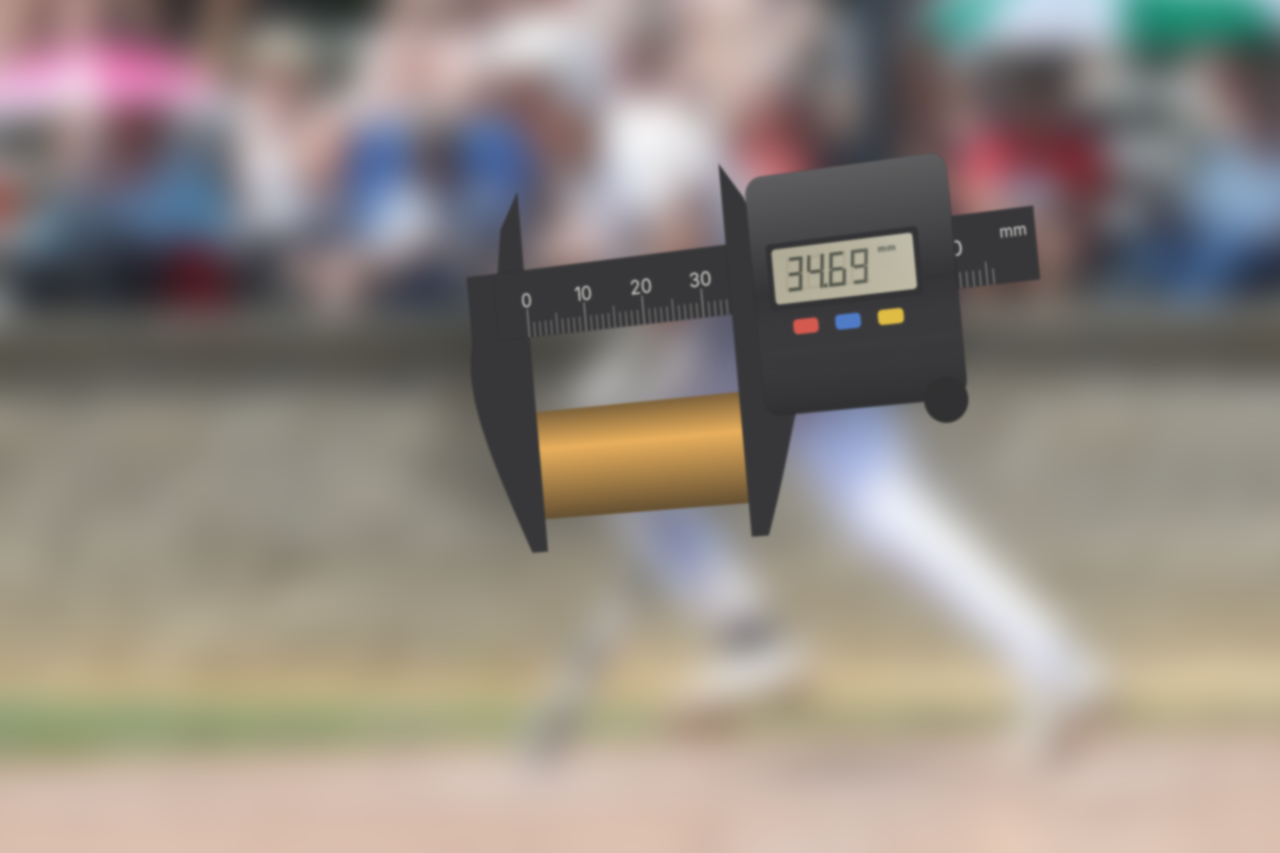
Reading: 34.69 mm
